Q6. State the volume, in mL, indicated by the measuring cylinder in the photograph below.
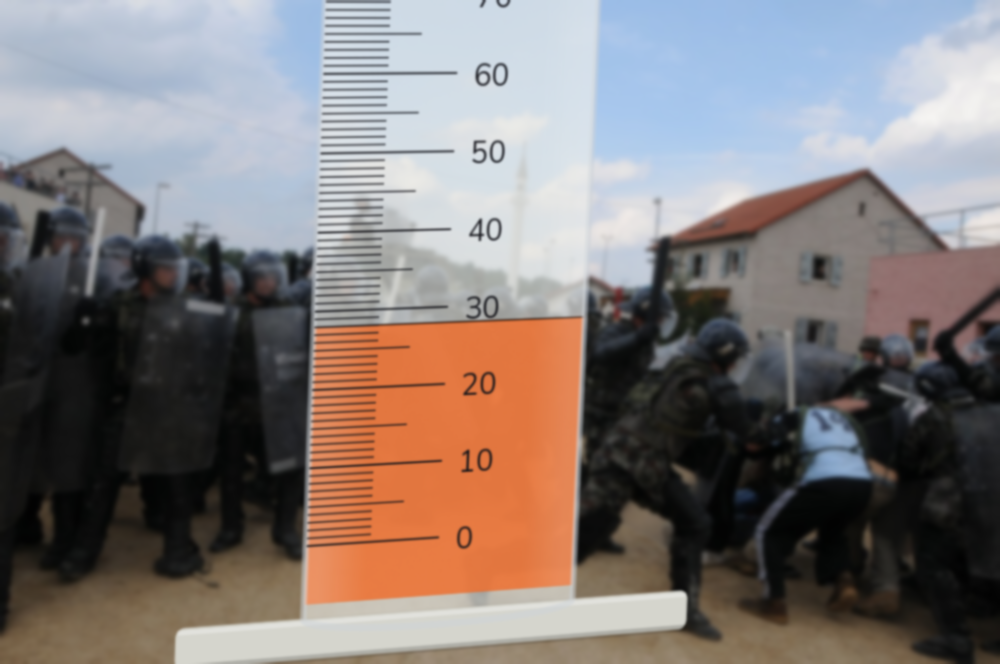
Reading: 28 mL
